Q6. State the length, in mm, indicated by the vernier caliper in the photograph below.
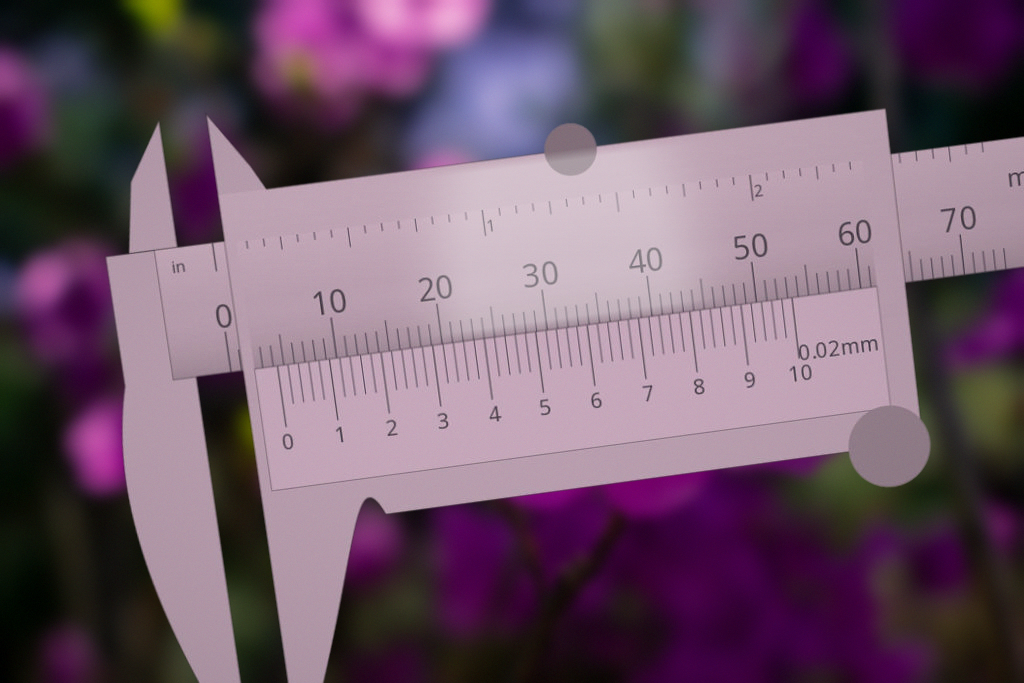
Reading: 4.4 mm
